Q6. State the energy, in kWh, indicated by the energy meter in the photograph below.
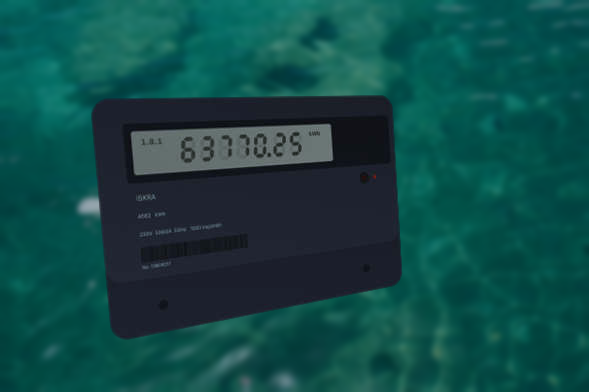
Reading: 63770.25 kWh
